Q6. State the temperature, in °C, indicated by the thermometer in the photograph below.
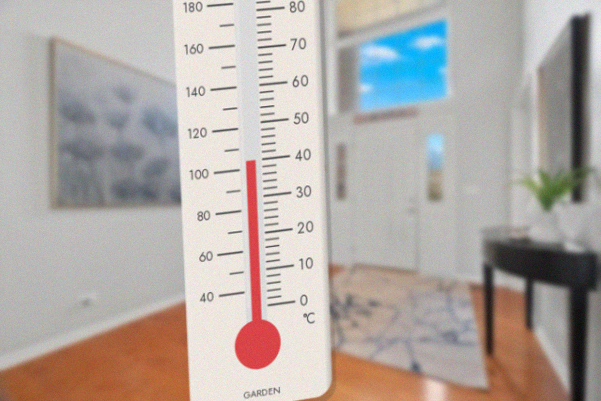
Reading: 40 °C
